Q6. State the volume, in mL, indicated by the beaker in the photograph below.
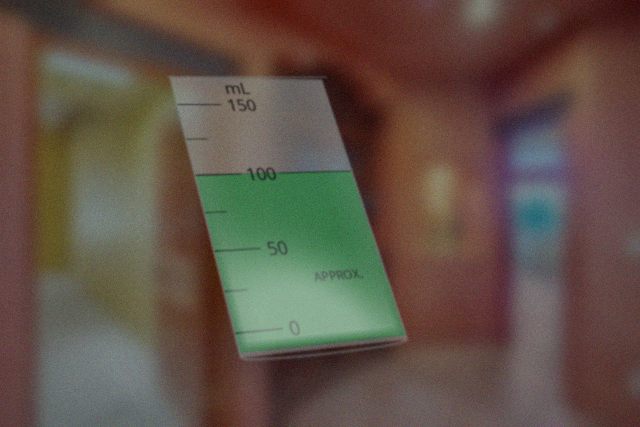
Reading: 100 mL
